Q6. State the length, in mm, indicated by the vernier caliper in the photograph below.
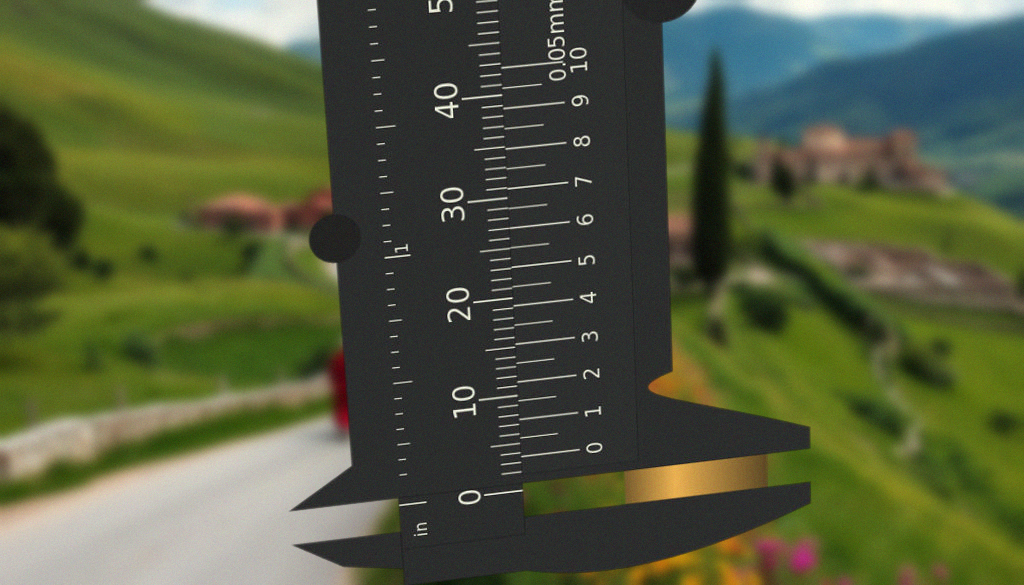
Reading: 3.6 mm
